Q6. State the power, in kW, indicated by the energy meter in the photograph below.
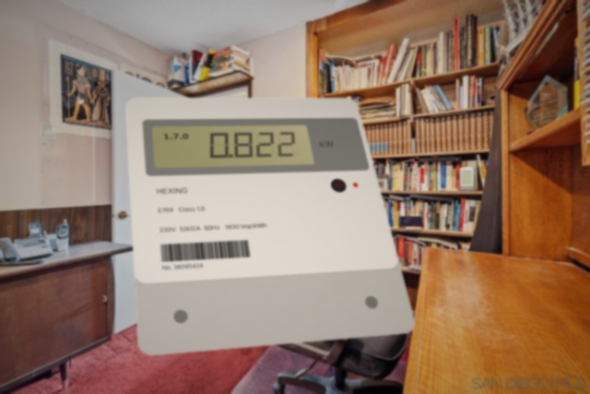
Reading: 0.822 kW
